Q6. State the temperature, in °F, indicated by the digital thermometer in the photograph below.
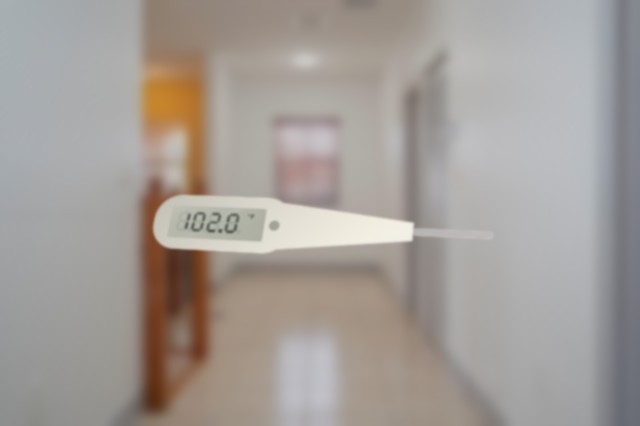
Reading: 102.0 °F
